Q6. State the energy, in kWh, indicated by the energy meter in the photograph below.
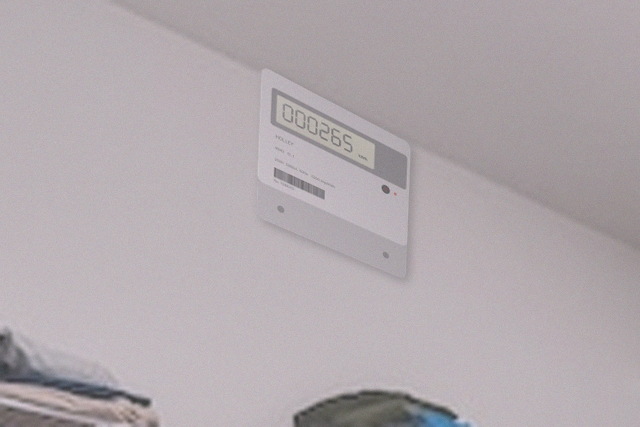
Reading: 265 kWh
